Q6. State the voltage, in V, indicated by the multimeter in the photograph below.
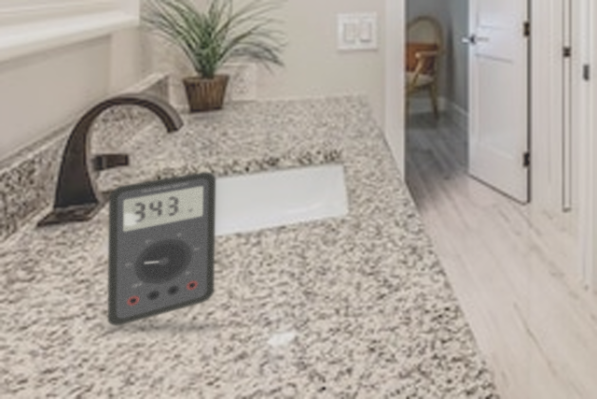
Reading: 343 V
